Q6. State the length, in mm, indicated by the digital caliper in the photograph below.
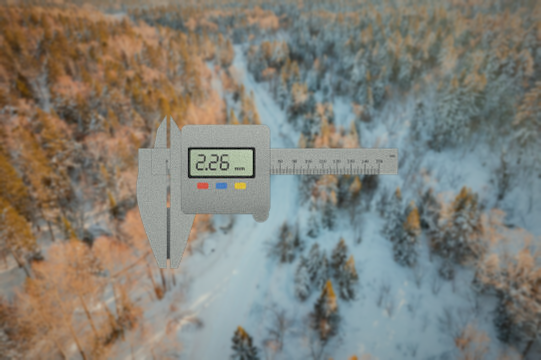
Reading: 2.26 mm
